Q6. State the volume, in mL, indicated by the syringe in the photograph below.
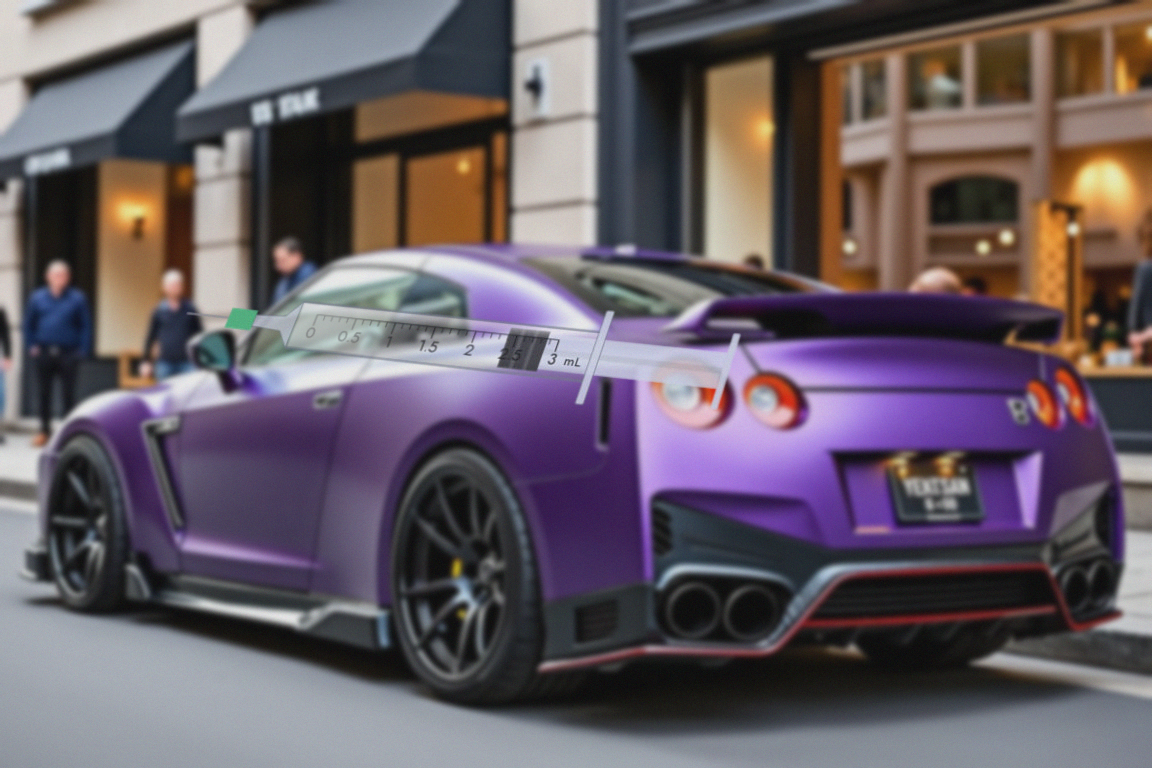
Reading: 2.4 mL
